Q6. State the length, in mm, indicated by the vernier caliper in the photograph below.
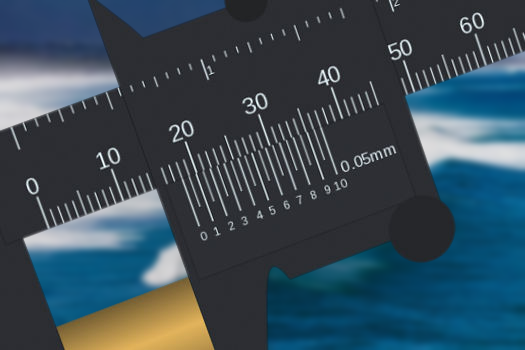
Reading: 18.0 mm
